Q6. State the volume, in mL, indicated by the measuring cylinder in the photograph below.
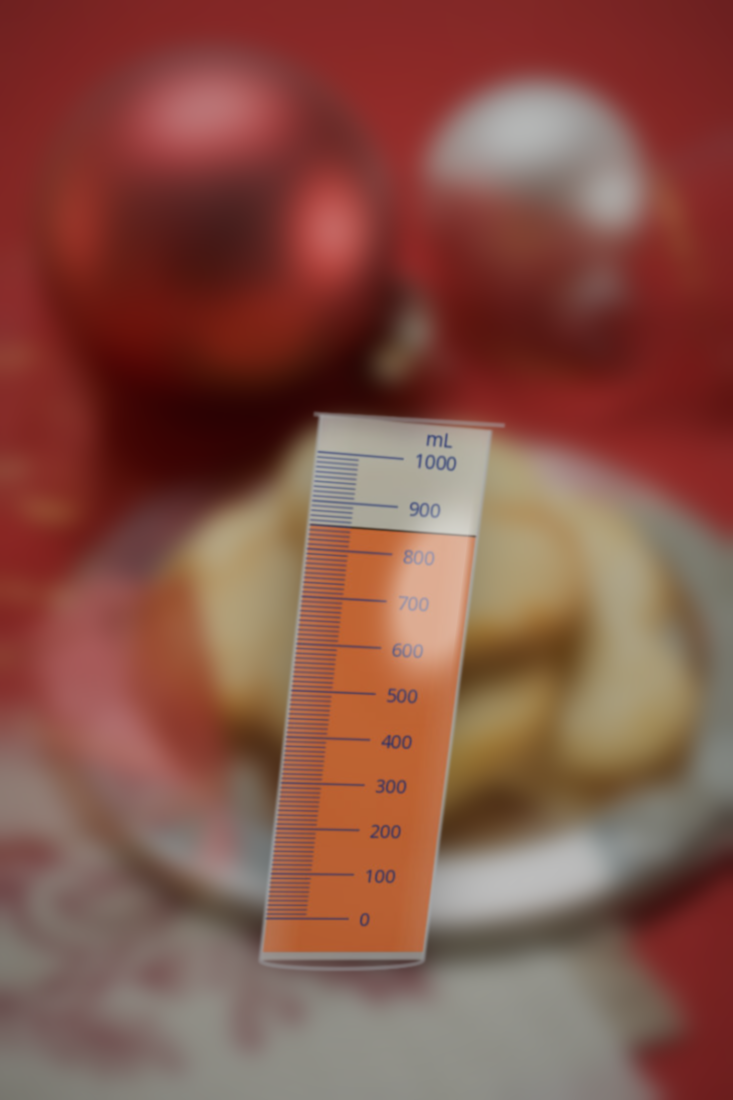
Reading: 850 mL
